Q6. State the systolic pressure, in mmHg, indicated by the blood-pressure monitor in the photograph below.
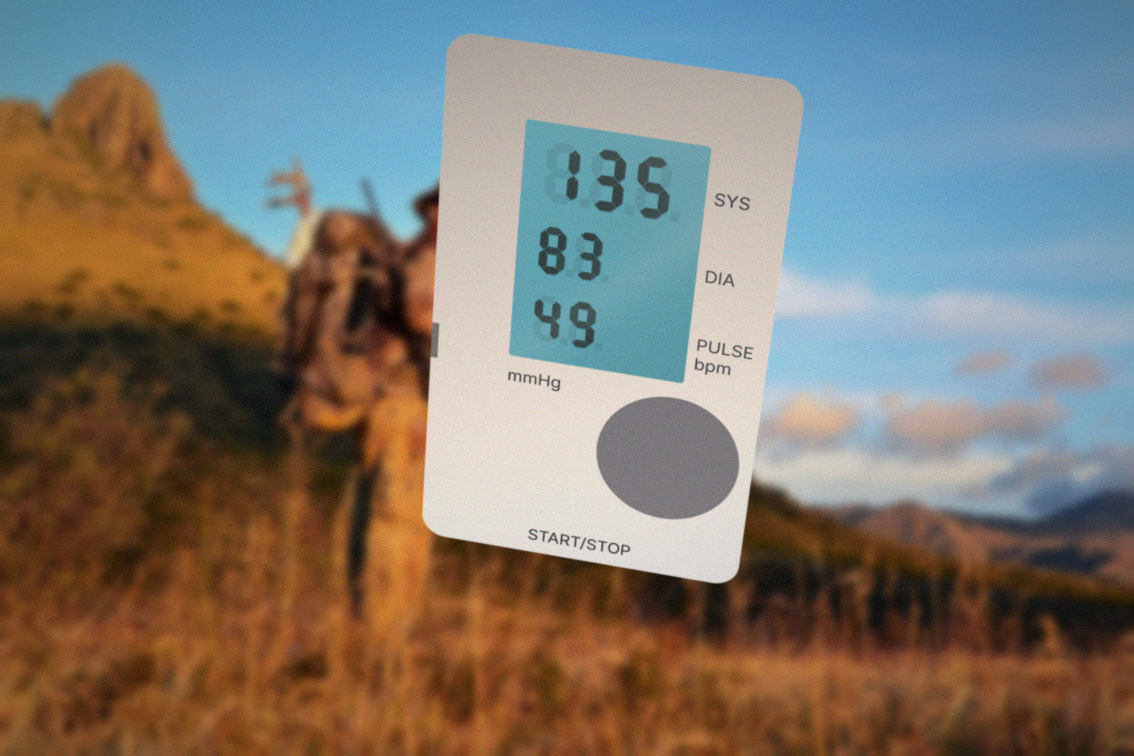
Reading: 135 mmHg
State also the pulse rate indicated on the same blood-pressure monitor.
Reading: 49 bpm
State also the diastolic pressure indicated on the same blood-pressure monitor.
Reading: 83 mmHg
